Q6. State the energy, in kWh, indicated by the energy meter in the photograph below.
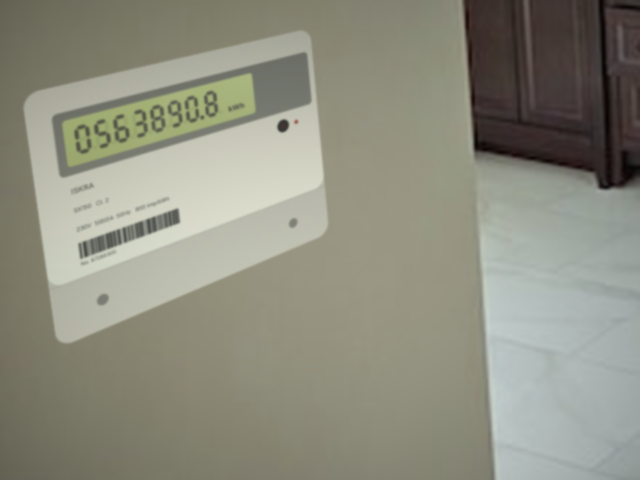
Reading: 563890.8 kWh
